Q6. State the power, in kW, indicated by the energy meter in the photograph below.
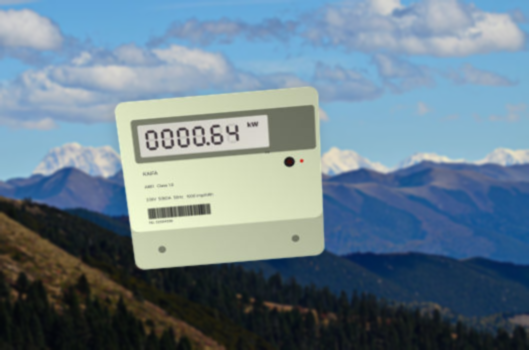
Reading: 0.64 kW
